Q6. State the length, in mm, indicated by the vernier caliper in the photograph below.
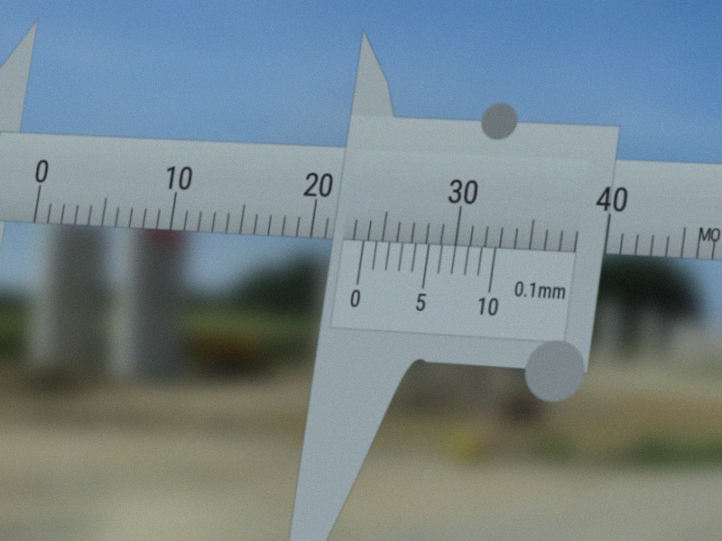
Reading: 23.7 mm
